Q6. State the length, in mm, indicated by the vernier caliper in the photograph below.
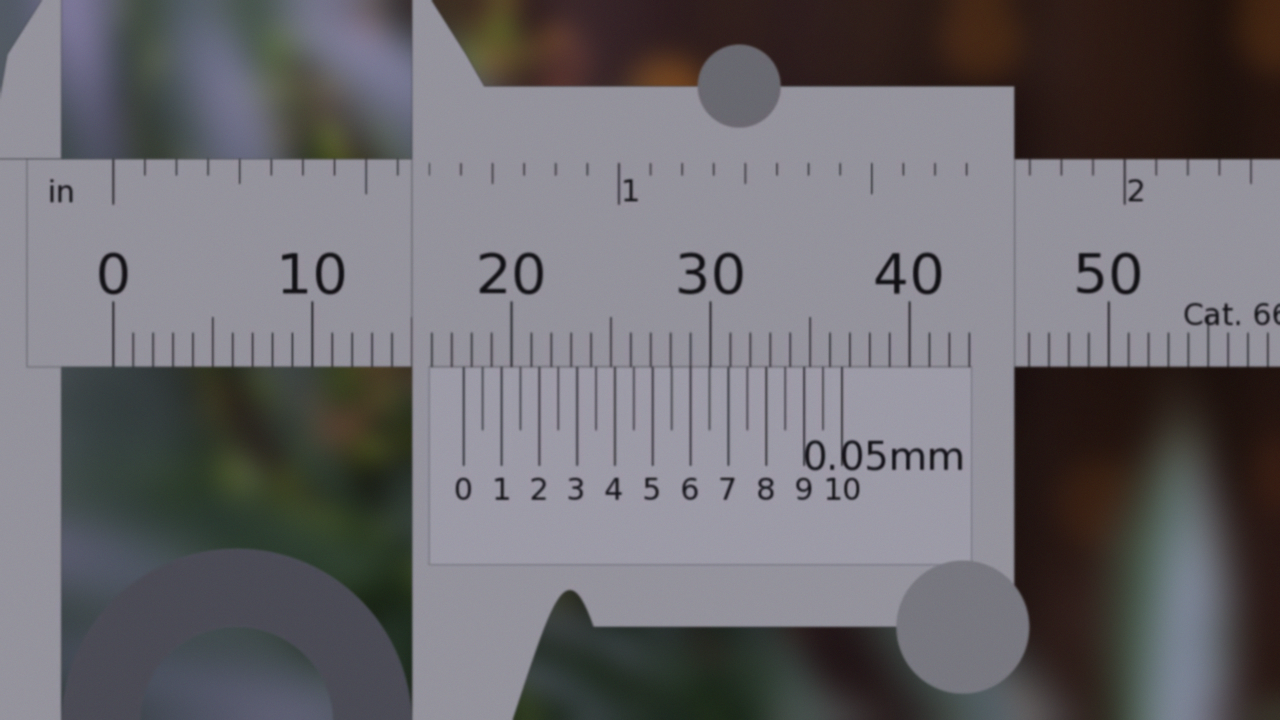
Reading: 17.6 mm
